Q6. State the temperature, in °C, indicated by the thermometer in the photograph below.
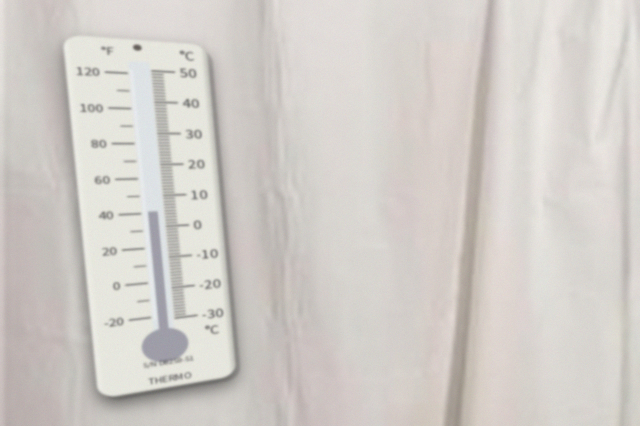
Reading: 5 °C
